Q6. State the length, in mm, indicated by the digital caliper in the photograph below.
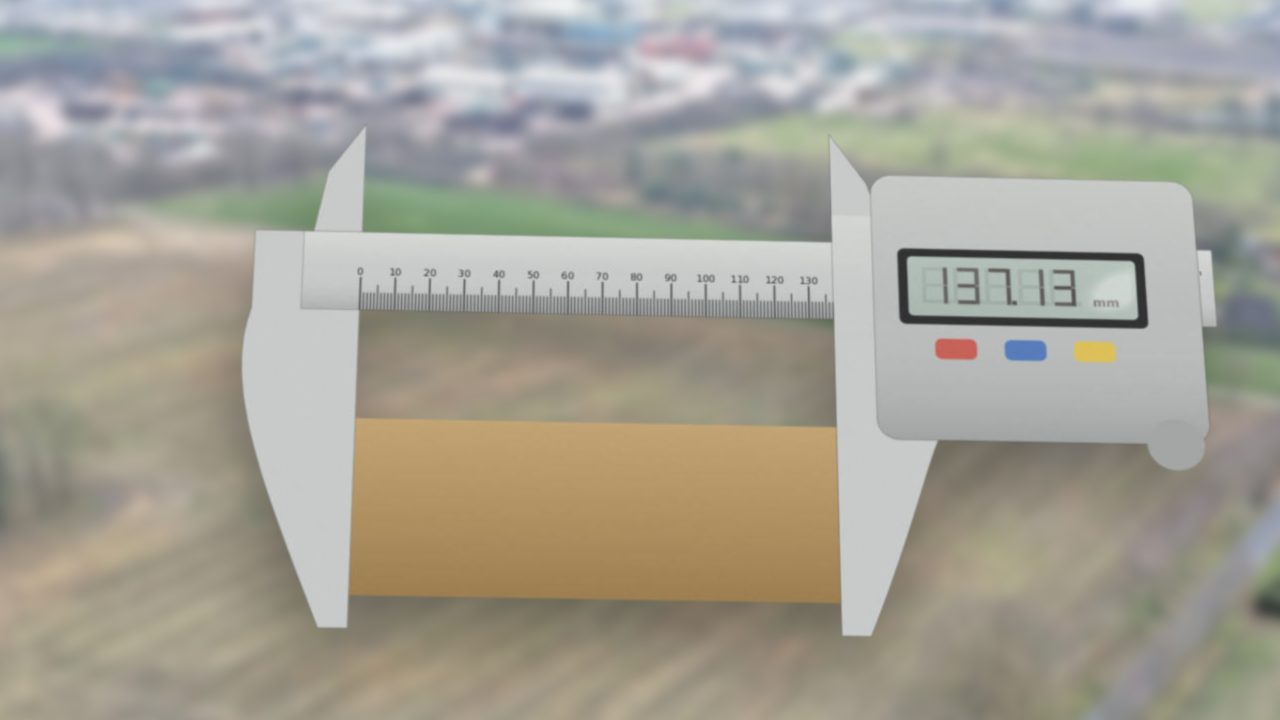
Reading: 137.13 mm
